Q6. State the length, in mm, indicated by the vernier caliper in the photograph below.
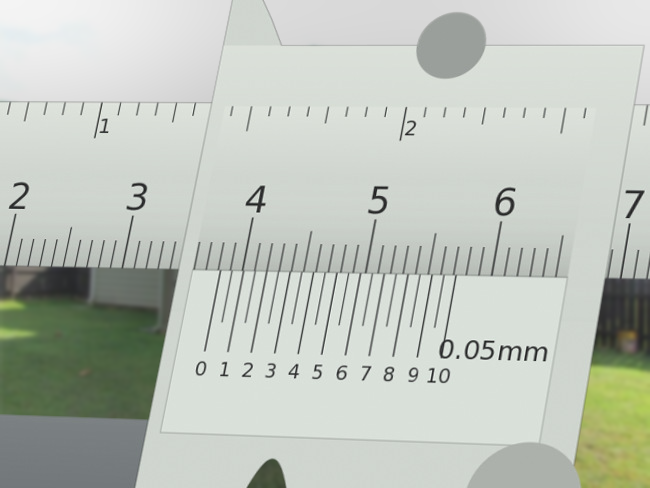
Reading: 38.2 mm
